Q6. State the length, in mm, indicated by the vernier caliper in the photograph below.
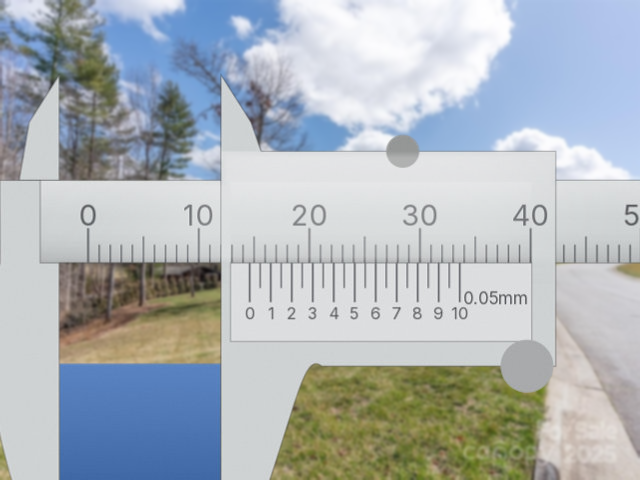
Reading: 14.6 mm
